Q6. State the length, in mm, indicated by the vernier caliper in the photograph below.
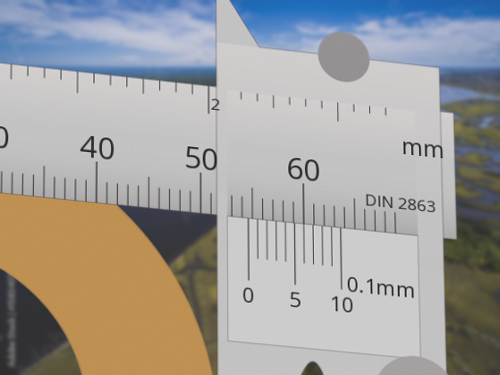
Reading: 54.6 mm
